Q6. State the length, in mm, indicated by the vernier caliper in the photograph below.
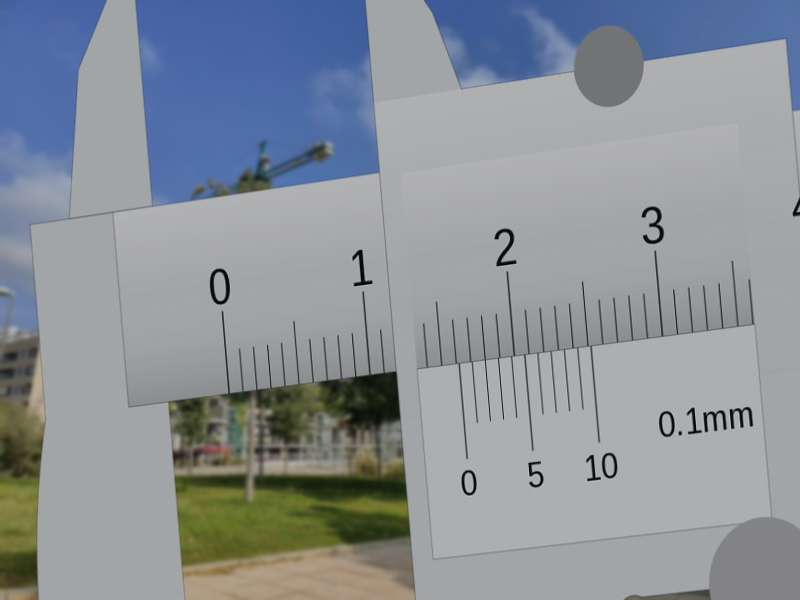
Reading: 16.2 mm
